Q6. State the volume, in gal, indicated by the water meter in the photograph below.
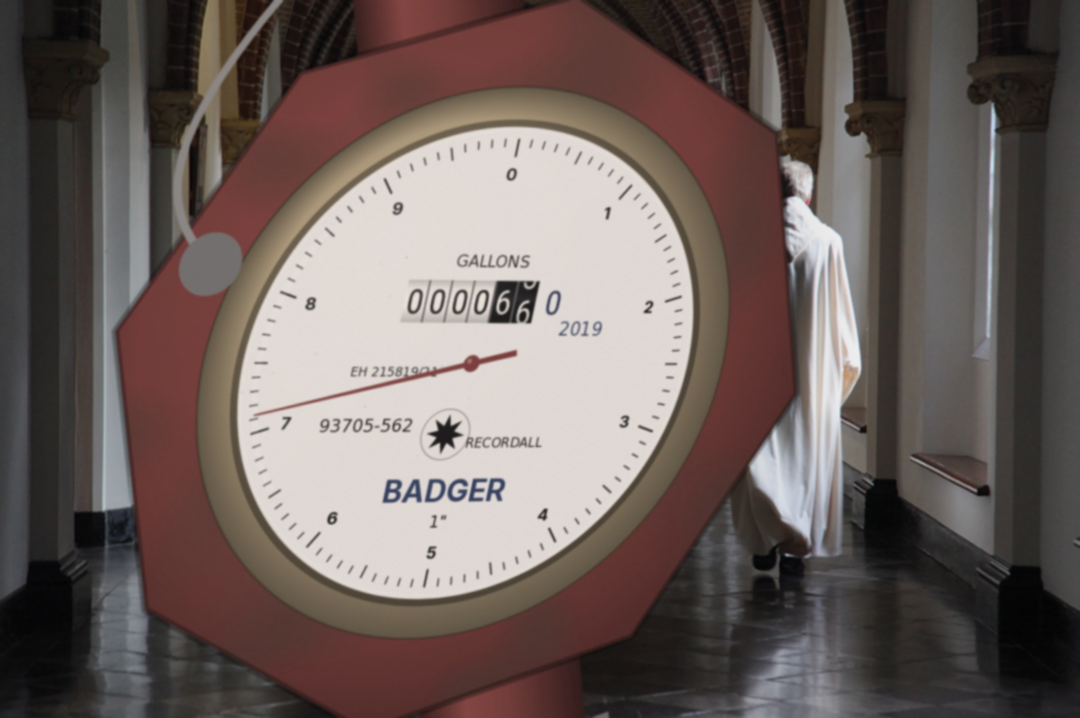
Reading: 657.1 gal
